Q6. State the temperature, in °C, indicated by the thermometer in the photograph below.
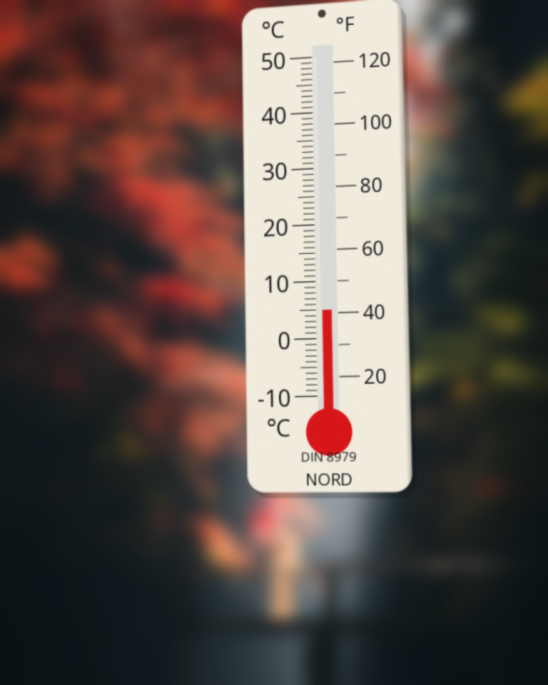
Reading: 5 °C
